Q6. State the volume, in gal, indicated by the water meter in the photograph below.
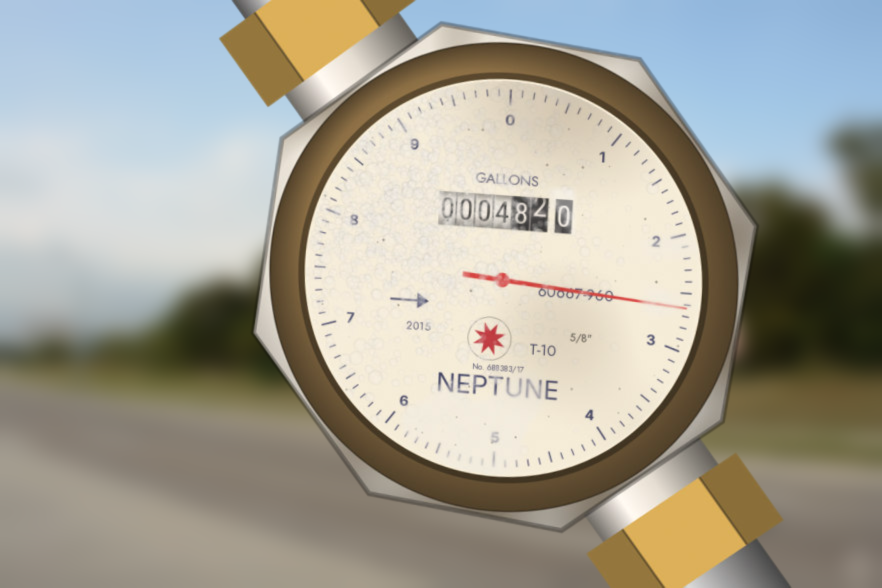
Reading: 4822.6 gal
